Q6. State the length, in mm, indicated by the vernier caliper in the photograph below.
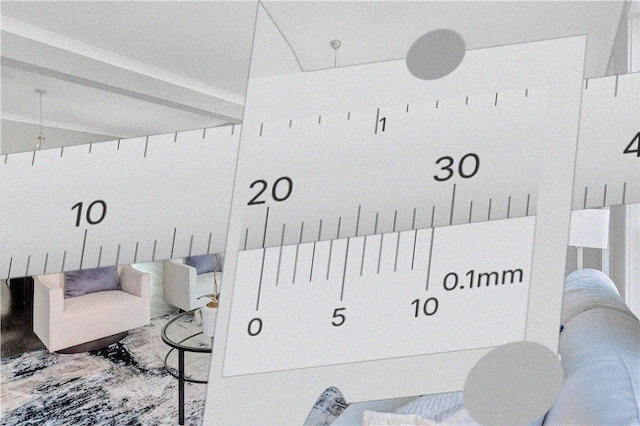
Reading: 20.1 mm
